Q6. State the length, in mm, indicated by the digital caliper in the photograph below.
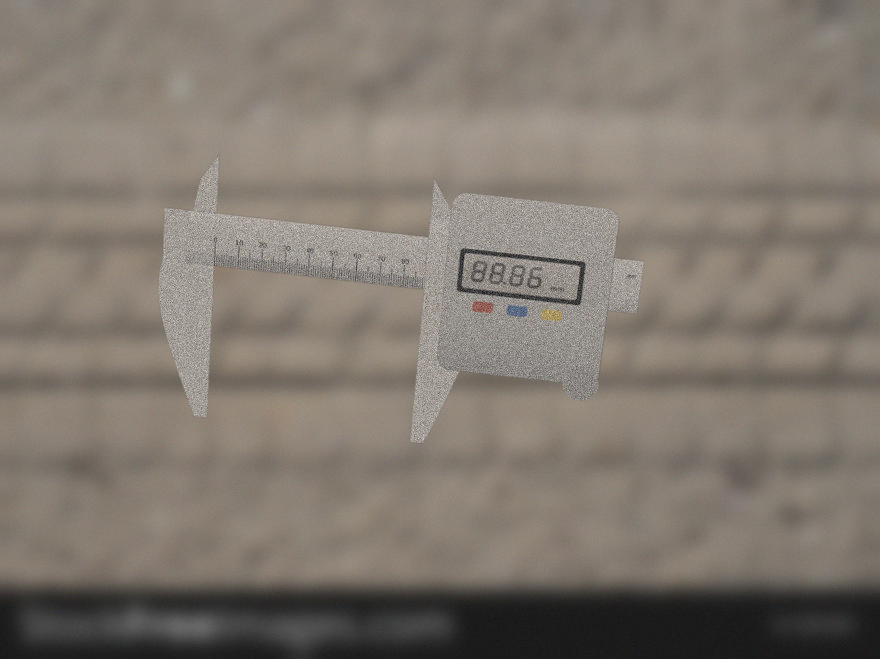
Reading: 88.86 mm
